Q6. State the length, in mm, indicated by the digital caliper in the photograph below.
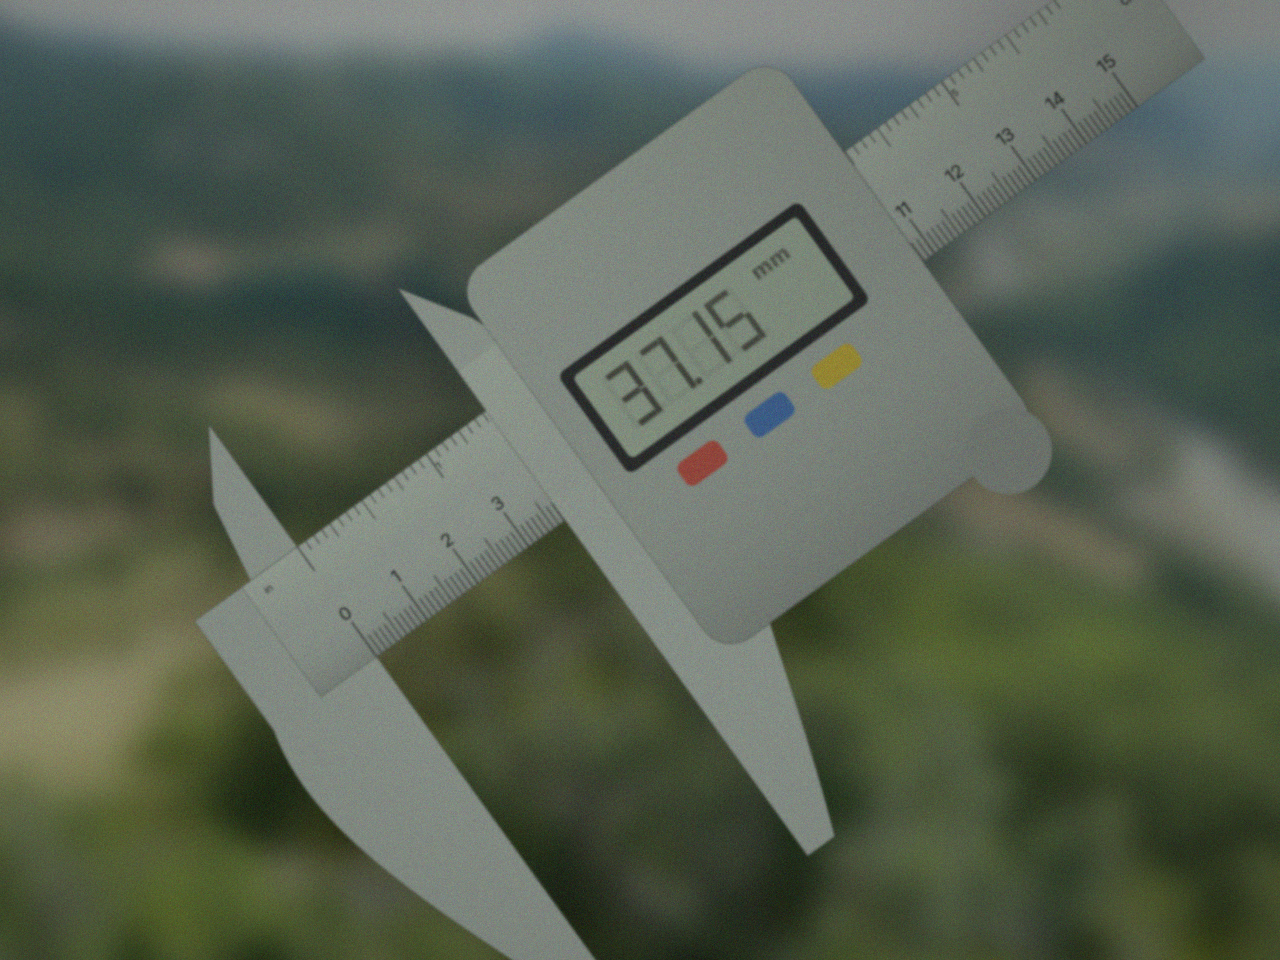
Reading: 37.15 mm
